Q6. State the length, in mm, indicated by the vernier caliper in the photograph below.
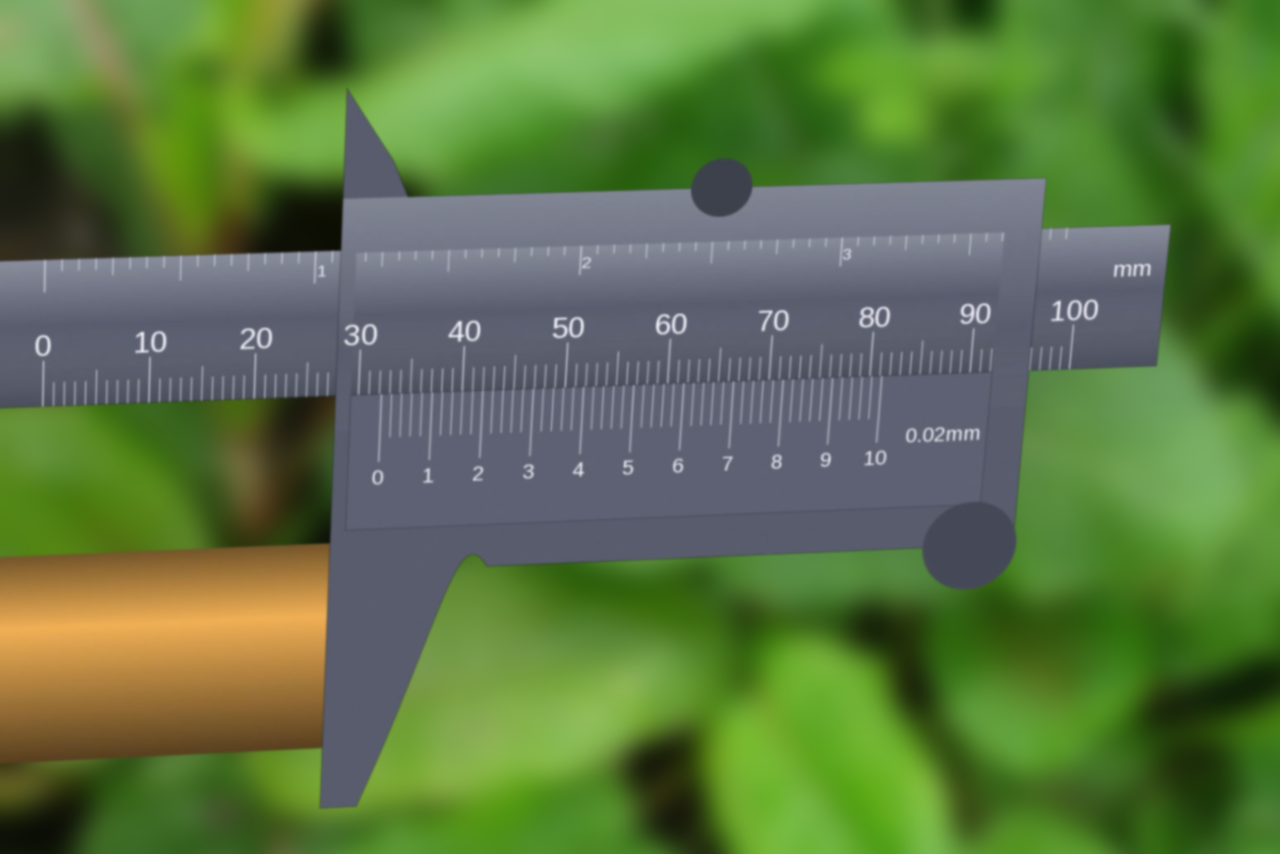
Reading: 32.2 mm
